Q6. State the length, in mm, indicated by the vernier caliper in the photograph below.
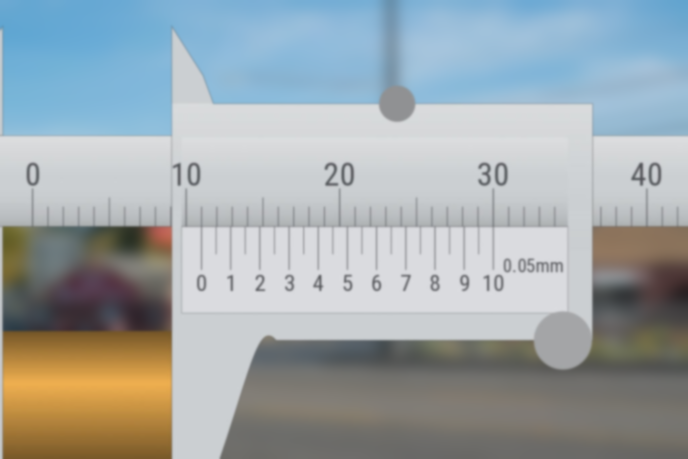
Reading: 11.0 mm
